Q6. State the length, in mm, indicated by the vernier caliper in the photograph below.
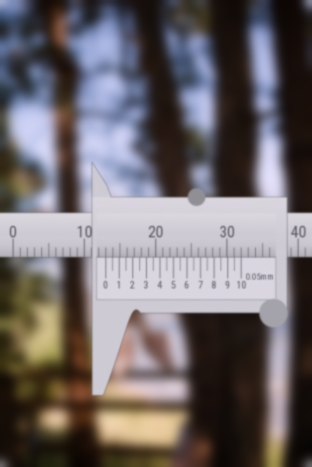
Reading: 13.0 mm
